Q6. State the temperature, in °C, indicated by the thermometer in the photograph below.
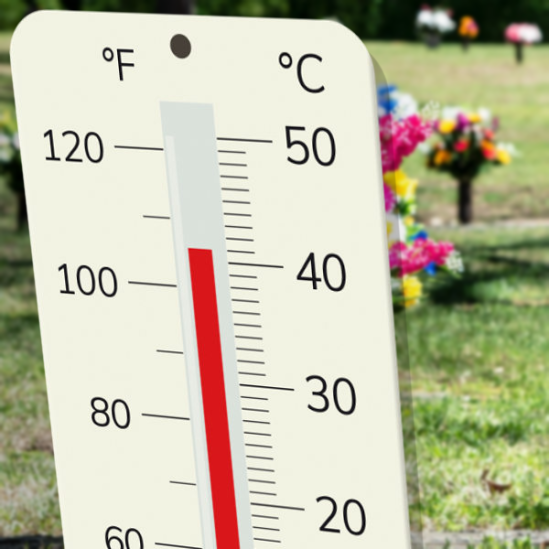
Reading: 41 °C
